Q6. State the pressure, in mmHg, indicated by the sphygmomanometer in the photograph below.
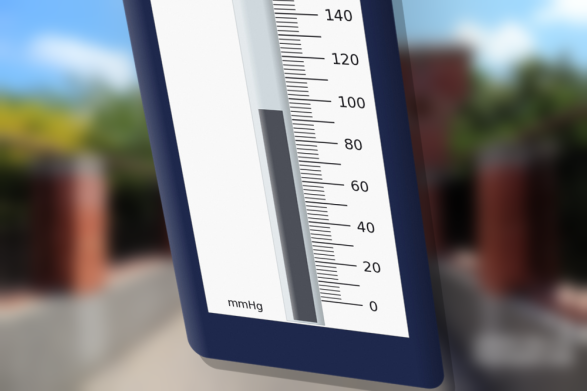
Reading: 94 mmHg
